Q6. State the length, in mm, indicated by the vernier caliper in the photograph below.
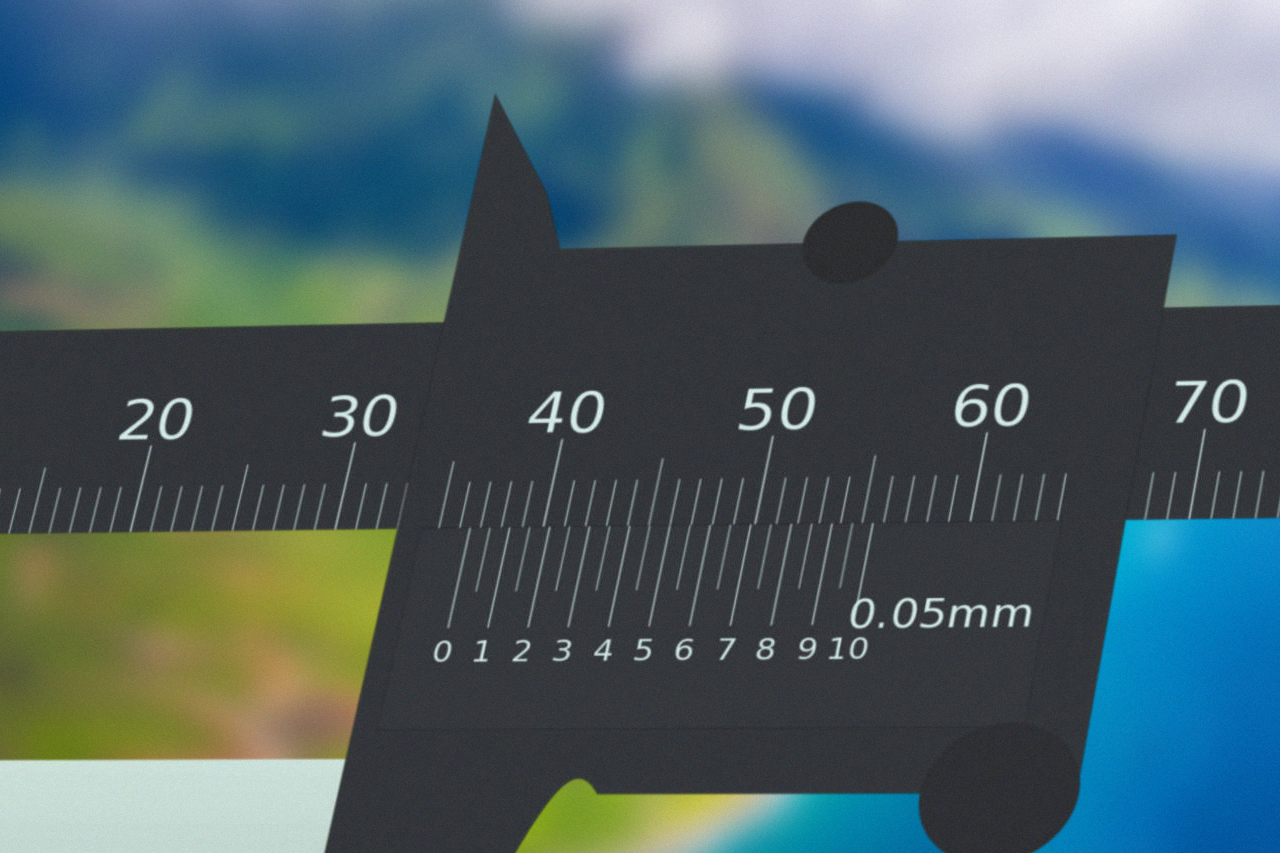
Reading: 36.5 mm
